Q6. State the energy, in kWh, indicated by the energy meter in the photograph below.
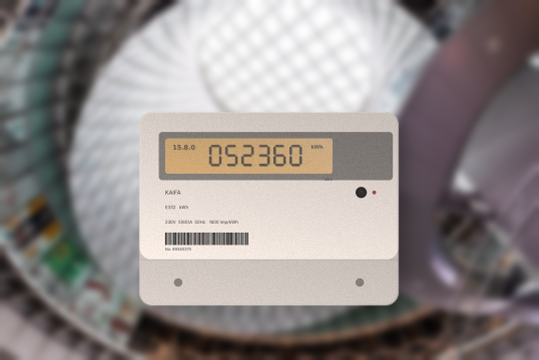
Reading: 52360 kWh
